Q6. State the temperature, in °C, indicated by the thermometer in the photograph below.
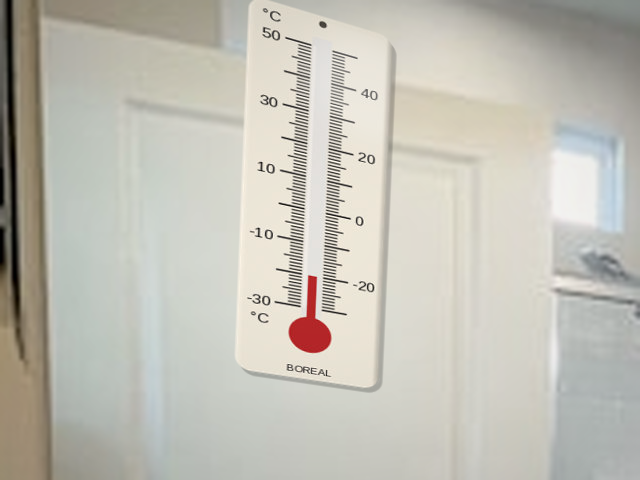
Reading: -20 °C
